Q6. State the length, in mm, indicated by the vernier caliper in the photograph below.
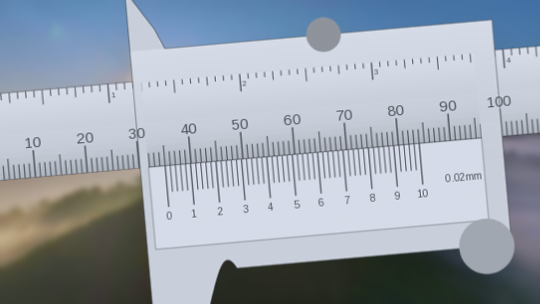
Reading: 35.0 mm
